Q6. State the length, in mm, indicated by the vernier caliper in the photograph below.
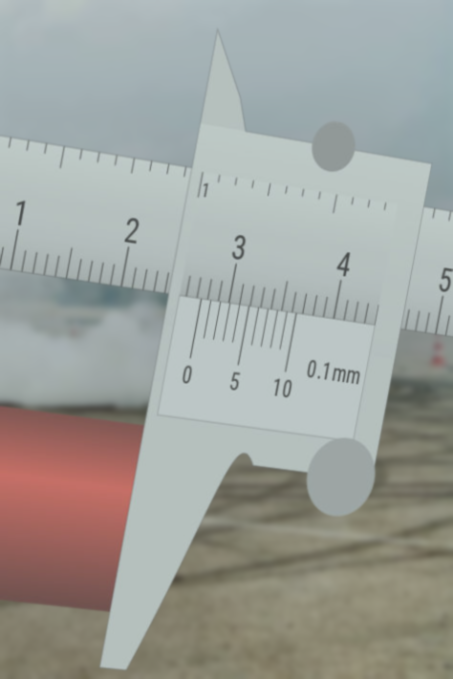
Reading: 27.4 mm
